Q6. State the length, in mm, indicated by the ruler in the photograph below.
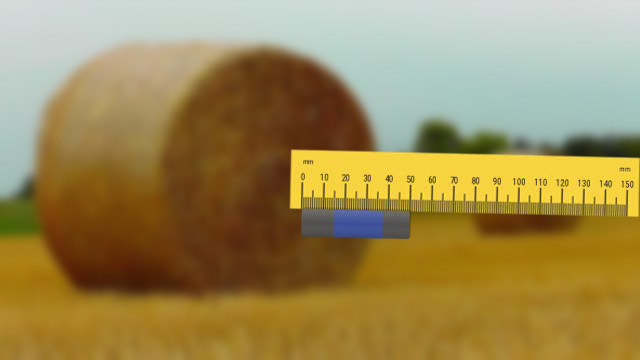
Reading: 50 mm
